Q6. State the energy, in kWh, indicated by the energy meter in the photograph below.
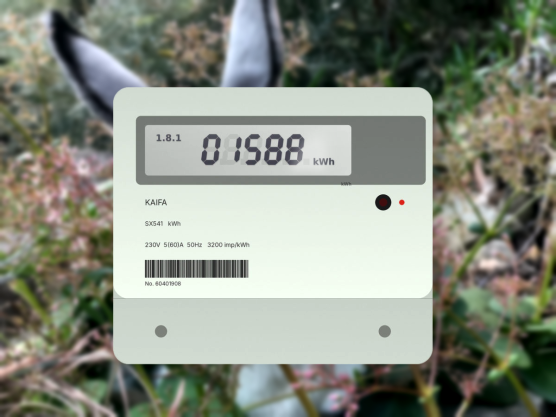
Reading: 1588 kWh
